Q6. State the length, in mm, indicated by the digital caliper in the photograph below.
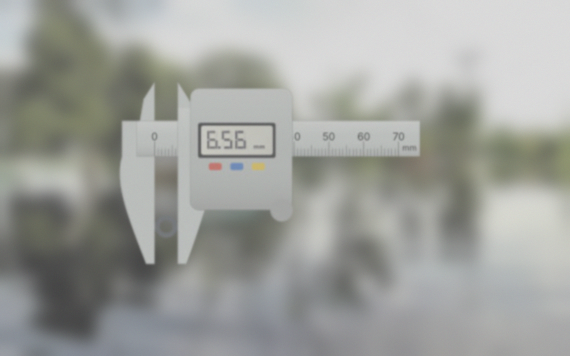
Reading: 6.56 mm
